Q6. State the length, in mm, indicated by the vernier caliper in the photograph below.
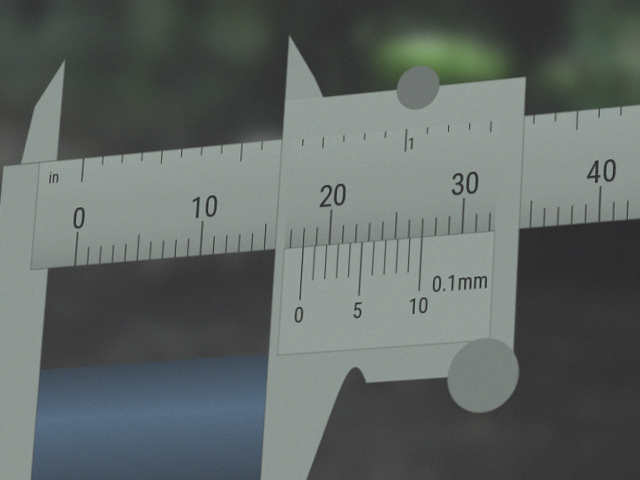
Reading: 18.0 mm
